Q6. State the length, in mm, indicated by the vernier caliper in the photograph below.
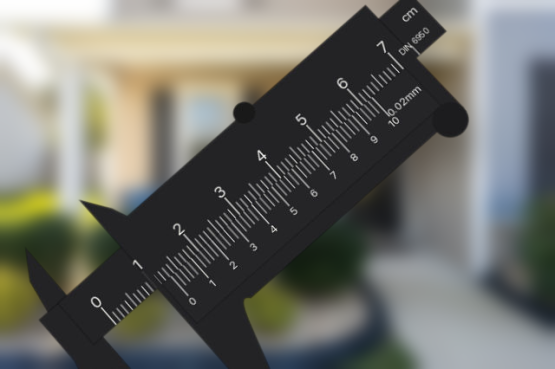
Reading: 13.2 mm
